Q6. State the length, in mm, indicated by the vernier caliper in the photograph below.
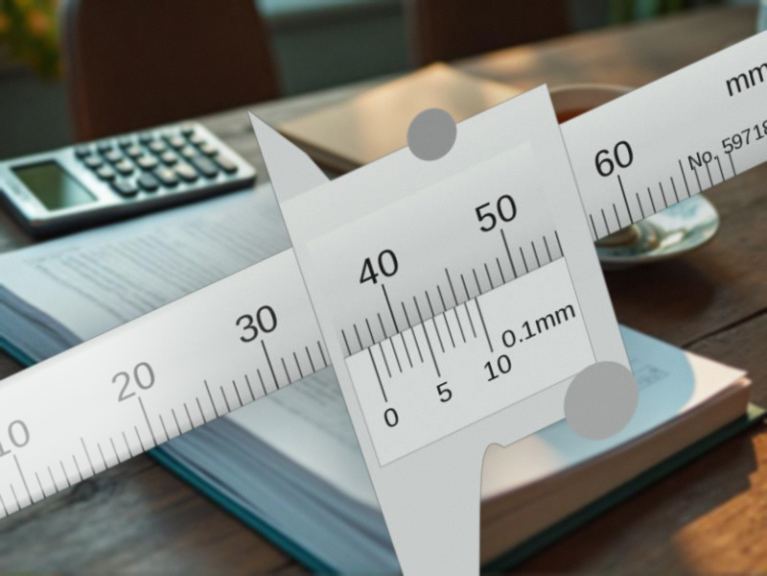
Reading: 37.5 mm
